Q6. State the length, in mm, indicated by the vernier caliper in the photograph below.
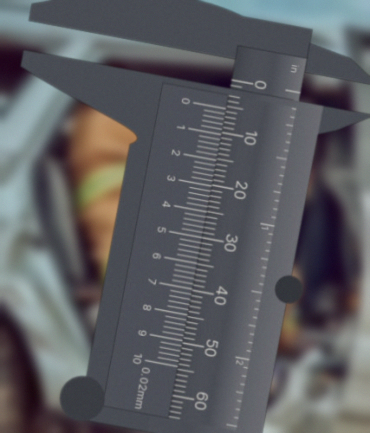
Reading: 5.5 mm
